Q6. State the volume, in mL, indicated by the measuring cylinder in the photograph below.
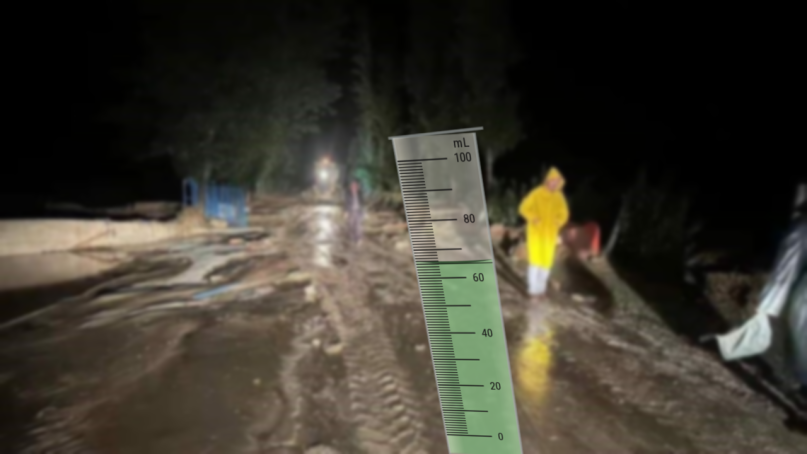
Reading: 65 mL
